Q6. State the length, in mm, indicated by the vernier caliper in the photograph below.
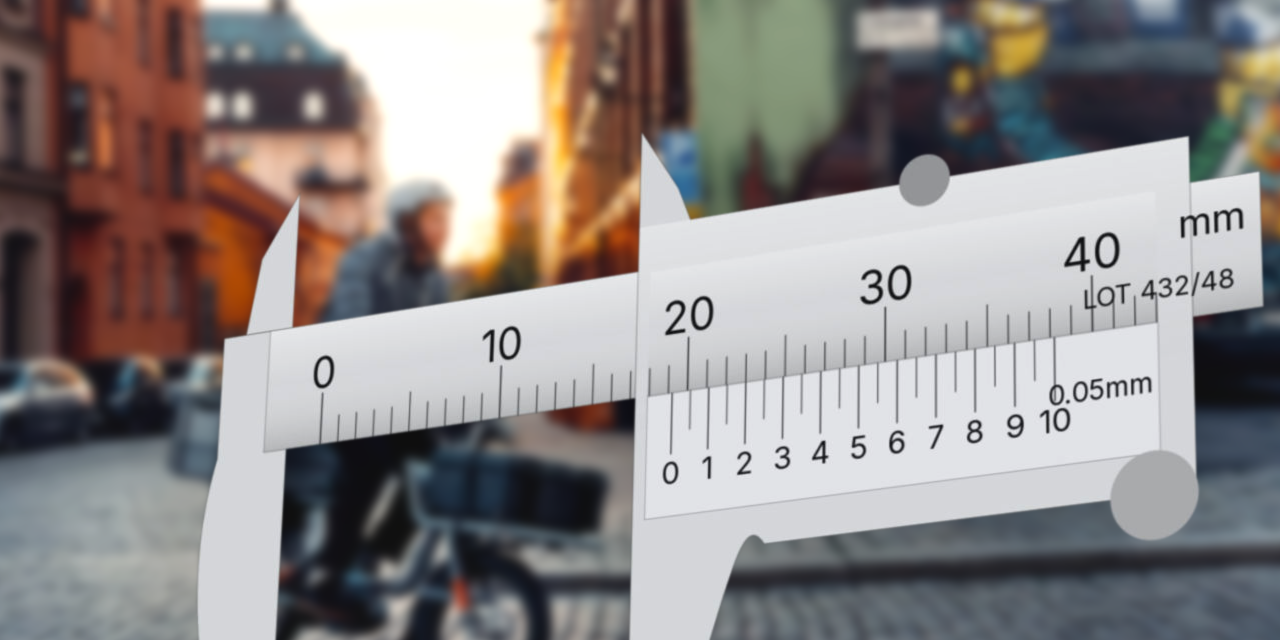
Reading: 19.2 mm
